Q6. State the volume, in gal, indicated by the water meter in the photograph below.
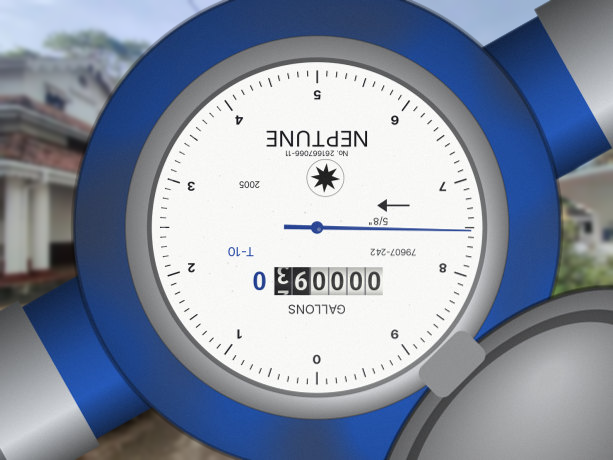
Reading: 927.5 gal
